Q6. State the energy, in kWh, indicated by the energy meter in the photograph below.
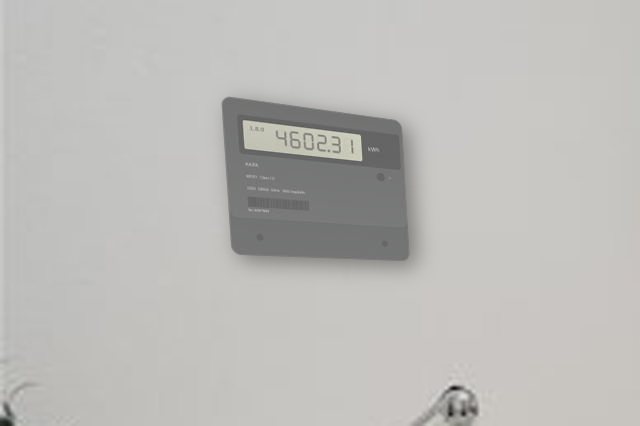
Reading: 4602.31 kWh
